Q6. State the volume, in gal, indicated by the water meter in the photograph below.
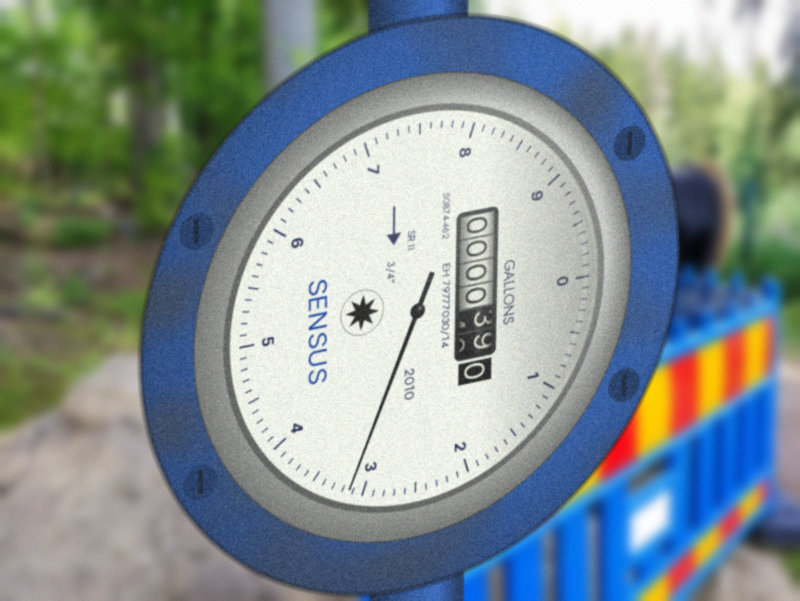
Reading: 393.1 gal
